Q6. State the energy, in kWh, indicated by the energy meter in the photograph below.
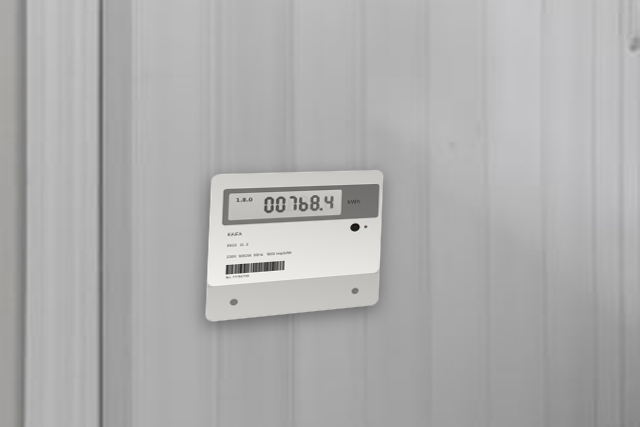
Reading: 768.4 kWh
